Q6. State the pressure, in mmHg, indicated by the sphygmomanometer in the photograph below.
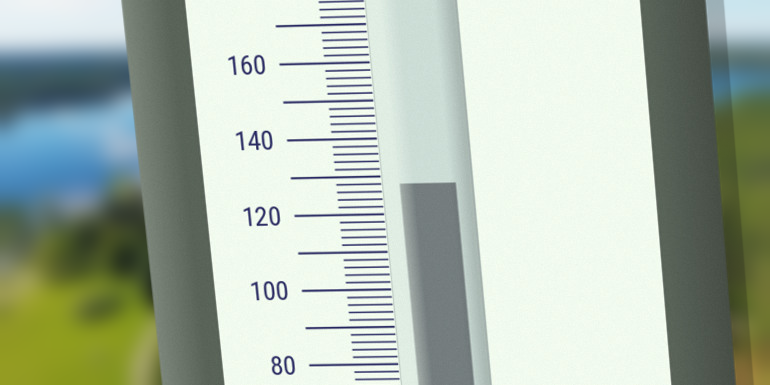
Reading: 128 mmHg
